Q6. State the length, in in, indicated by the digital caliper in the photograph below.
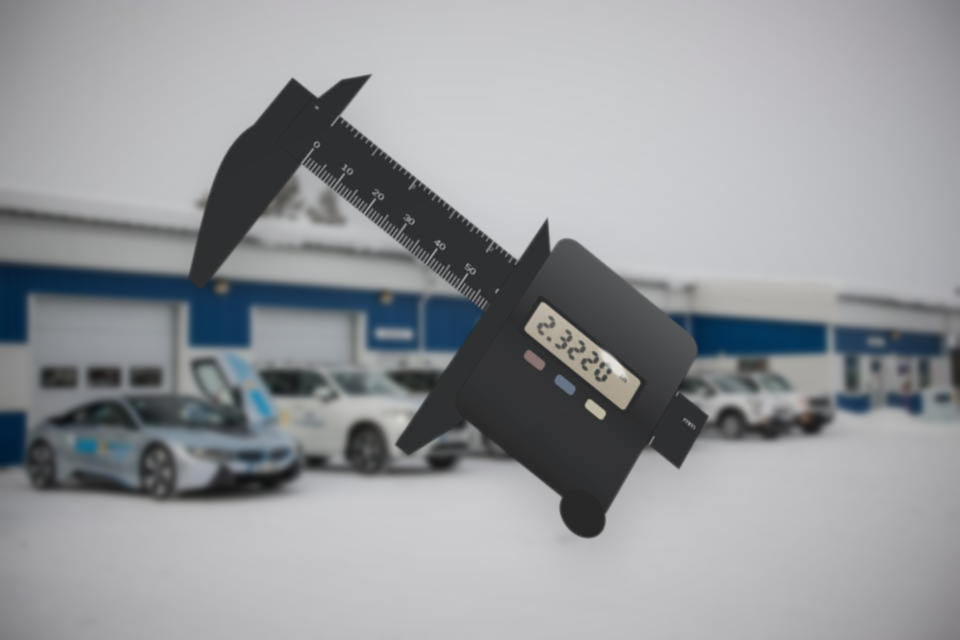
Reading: 2.3220 in
